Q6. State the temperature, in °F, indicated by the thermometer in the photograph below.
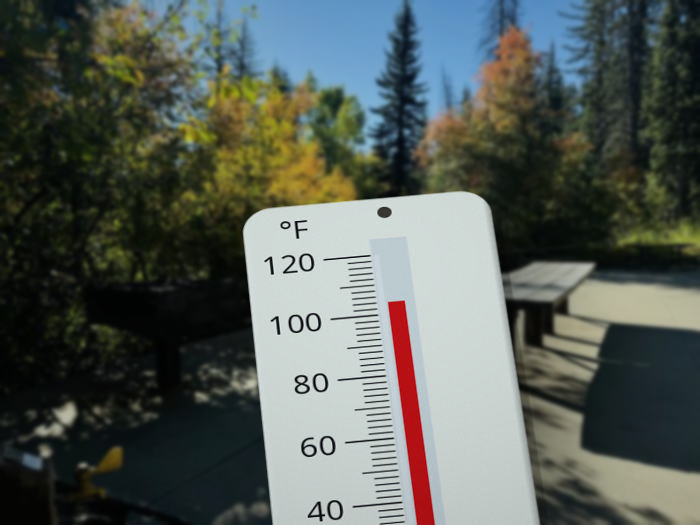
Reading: 104 °F
